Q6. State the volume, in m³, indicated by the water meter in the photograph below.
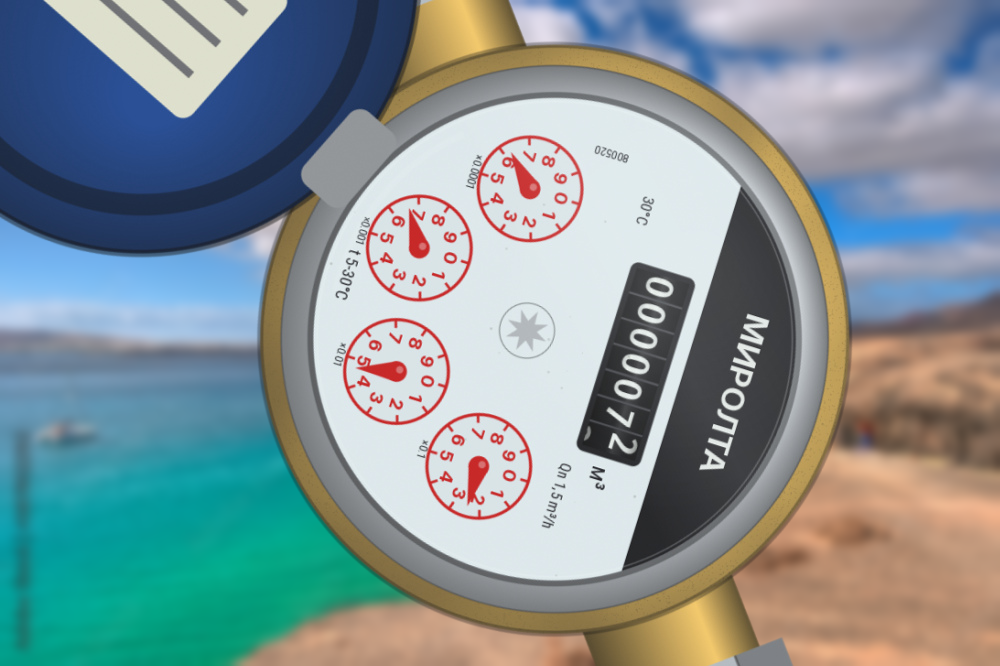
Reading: 72.2466 m³
